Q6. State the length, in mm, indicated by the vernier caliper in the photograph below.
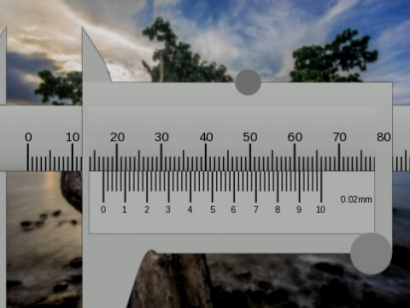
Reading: 17.0 mm
